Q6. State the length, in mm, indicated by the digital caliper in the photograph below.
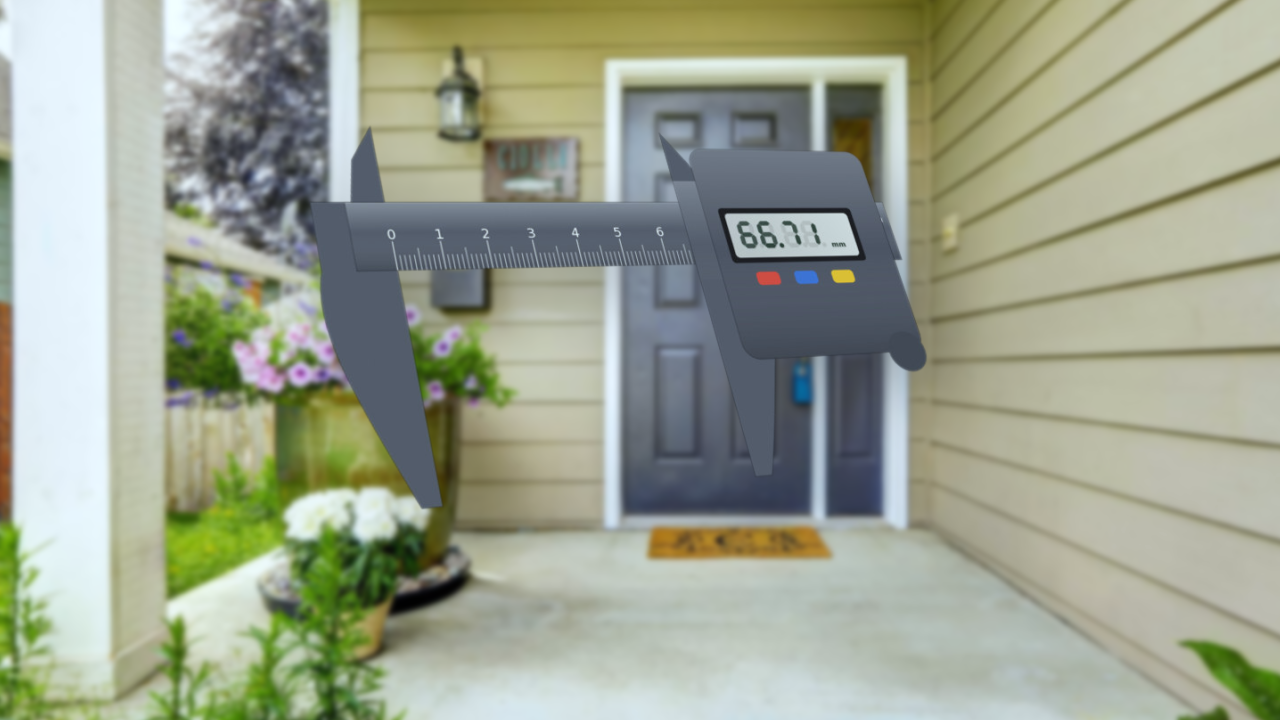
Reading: 66.71 mm
